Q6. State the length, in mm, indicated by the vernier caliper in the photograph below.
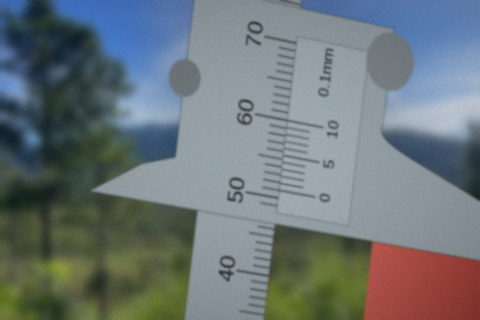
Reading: 51.0 mm
